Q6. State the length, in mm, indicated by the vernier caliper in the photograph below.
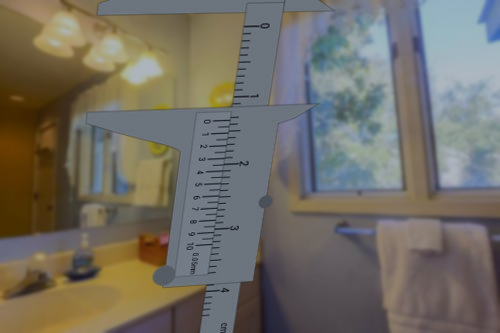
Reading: 13.4 mm
